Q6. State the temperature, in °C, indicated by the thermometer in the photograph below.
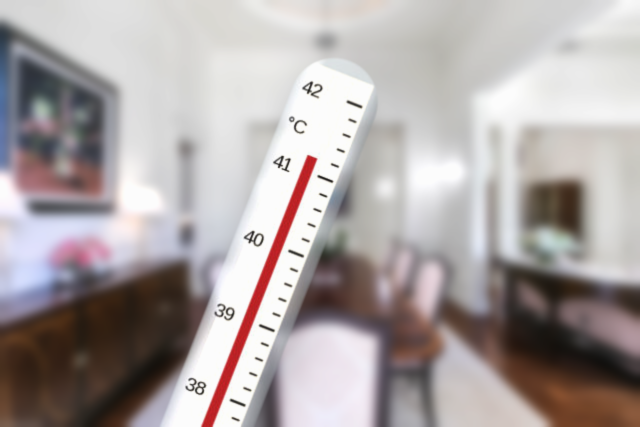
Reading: 41.2 °C
